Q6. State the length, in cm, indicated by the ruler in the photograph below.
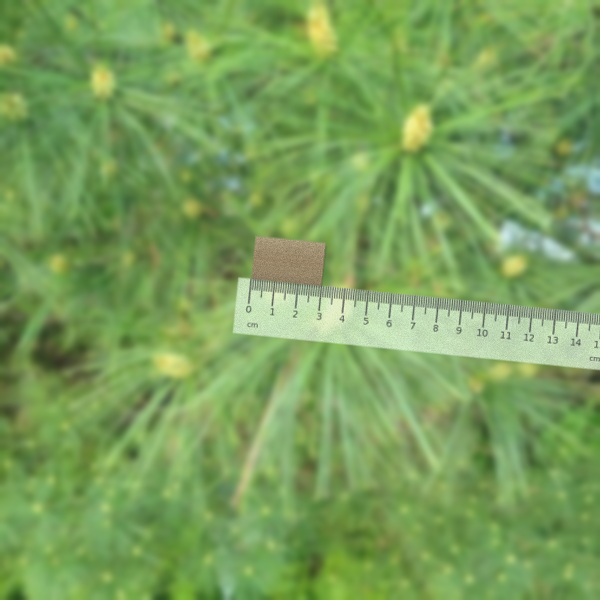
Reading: 3 cm
